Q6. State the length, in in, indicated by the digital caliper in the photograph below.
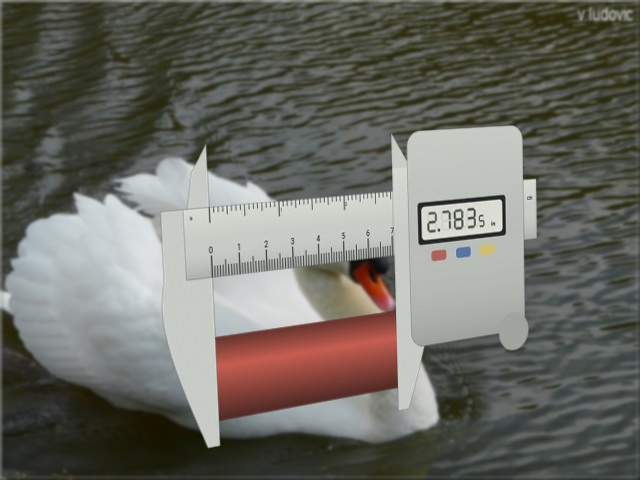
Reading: 2.7835 in
